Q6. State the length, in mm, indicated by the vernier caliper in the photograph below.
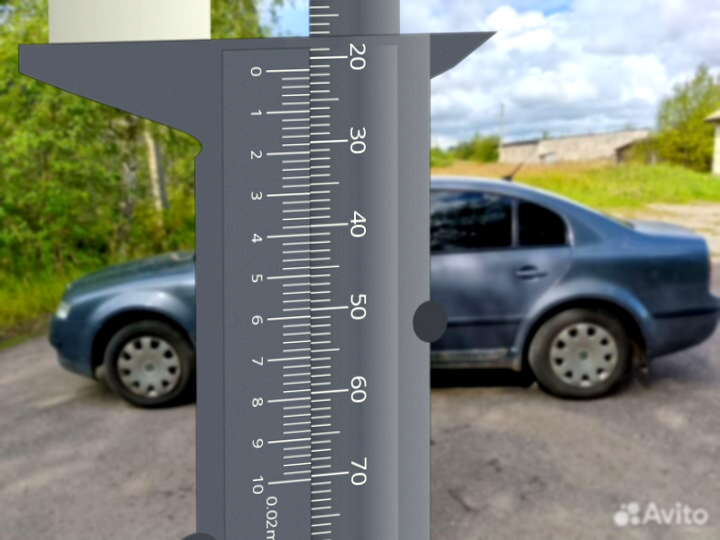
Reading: 21.4 mm
